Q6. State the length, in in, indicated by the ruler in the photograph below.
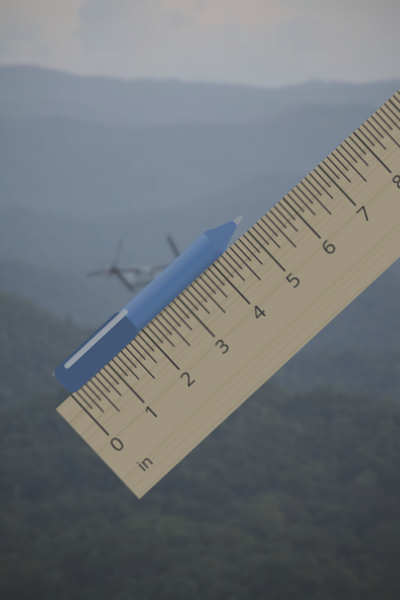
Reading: 5.125 in
